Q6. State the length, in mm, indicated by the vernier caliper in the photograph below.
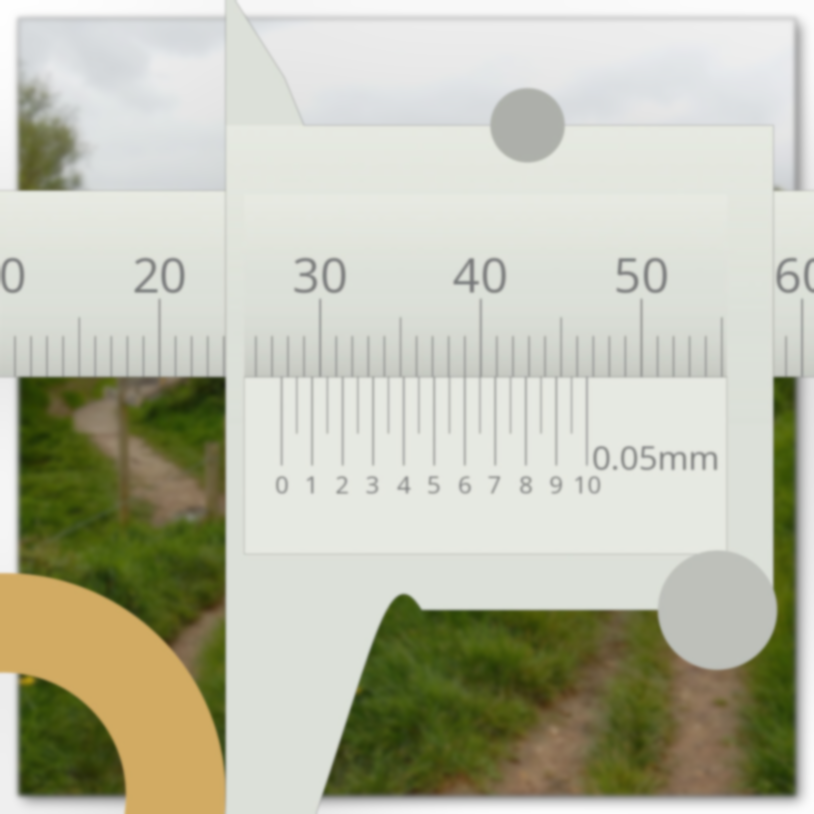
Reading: 27.6 mm
